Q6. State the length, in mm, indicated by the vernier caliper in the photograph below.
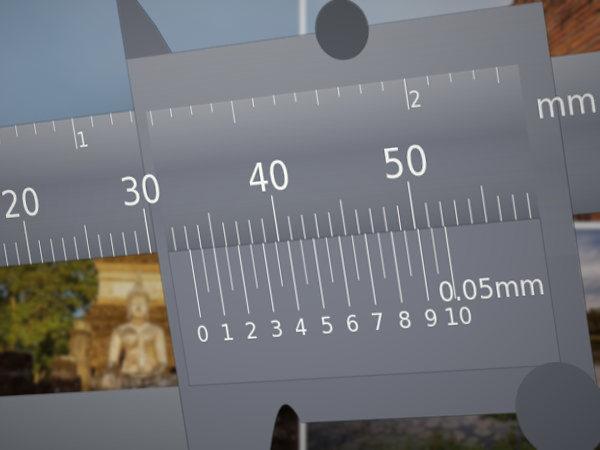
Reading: 33.1 mm
